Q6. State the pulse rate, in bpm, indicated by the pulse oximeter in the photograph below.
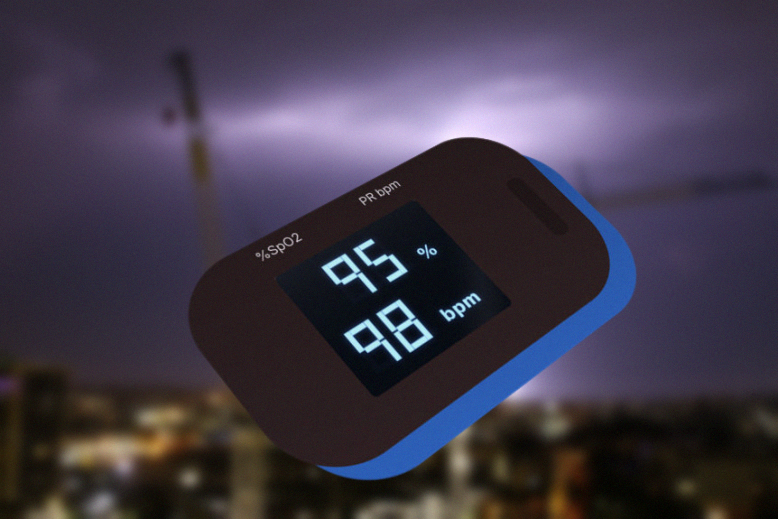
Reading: 98 bpm
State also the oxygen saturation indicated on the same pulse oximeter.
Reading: 95 %
